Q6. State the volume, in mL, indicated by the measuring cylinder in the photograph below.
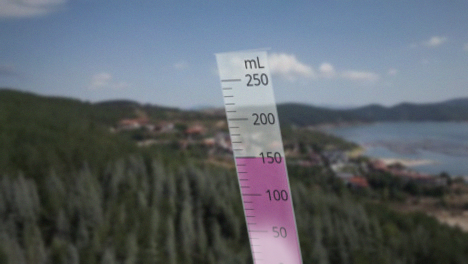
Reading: 150 mL
